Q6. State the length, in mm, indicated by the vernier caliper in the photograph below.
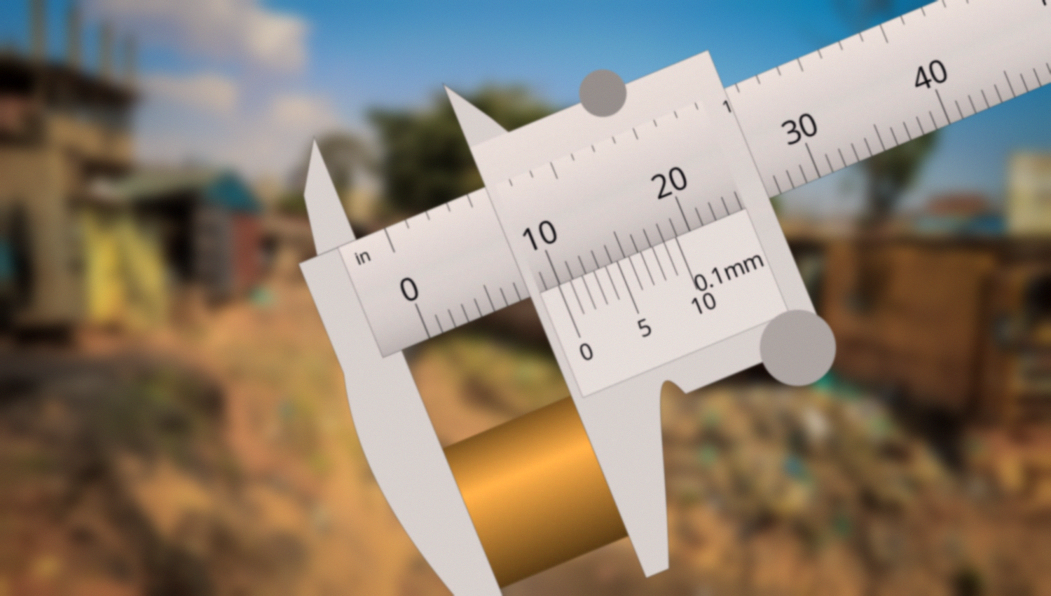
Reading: 9.9 mm
